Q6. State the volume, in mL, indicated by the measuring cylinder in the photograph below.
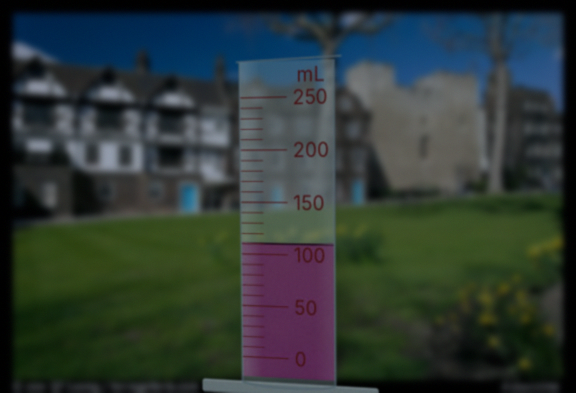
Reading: 110 mL
